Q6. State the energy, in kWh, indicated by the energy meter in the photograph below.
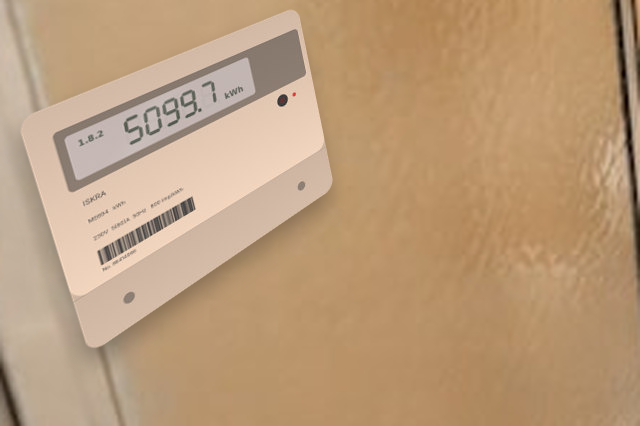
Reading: 5099.7 kWh
